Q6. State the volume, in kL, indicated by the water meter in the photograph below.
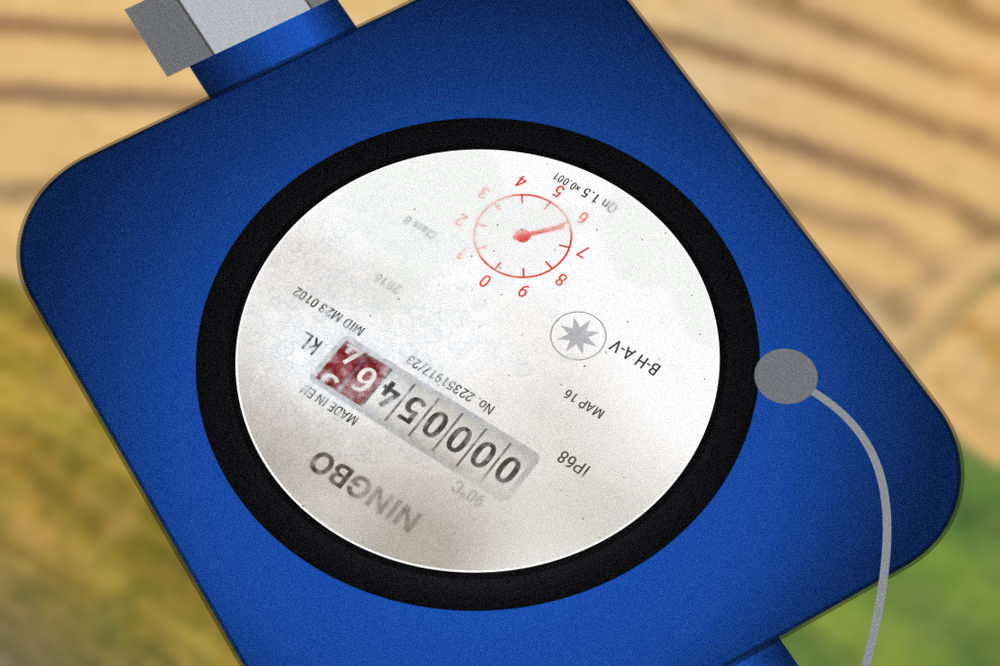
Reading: 54.636 kL
